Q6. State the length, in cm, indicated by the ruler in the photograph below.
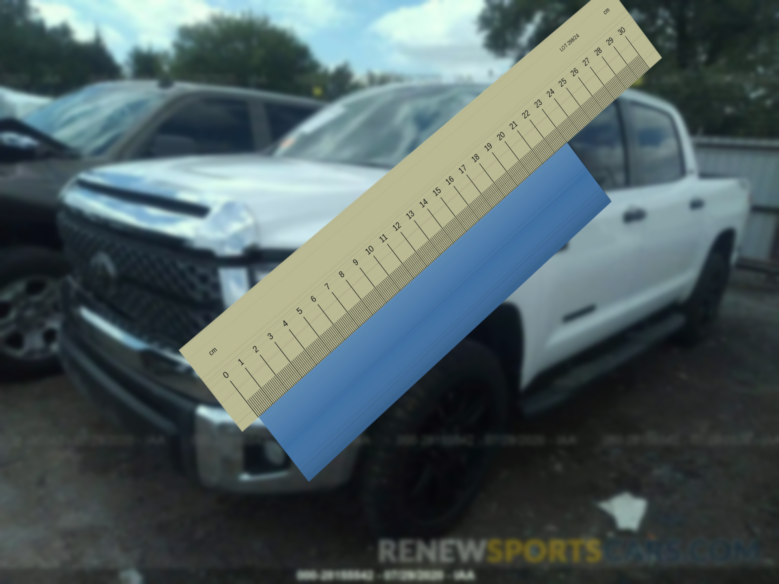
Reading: 23 cm
